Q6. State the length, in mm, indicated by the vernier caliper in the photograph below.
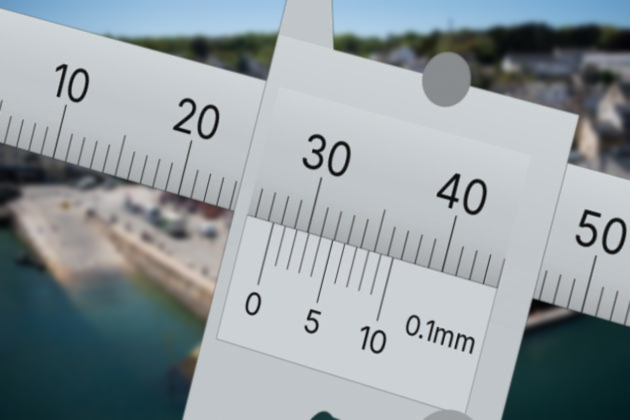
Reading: 27.4 mm
